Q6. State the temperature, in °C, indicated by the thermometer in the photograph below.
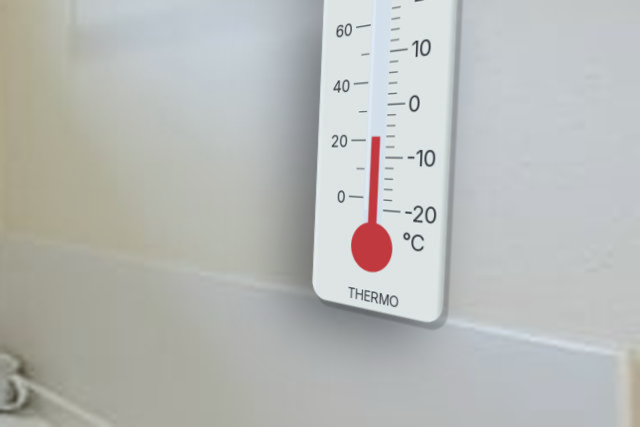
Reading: -6 °C
